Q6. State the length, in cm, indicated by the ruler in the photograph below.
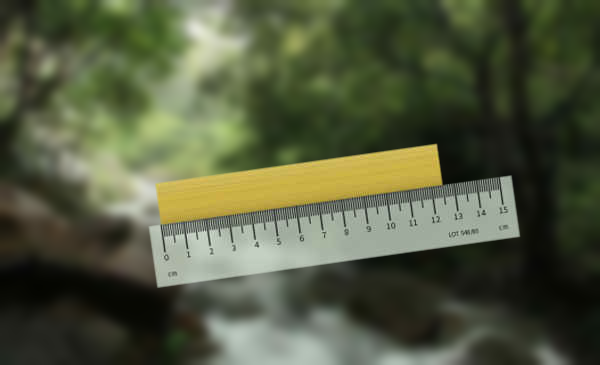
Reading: 12.5 cm
